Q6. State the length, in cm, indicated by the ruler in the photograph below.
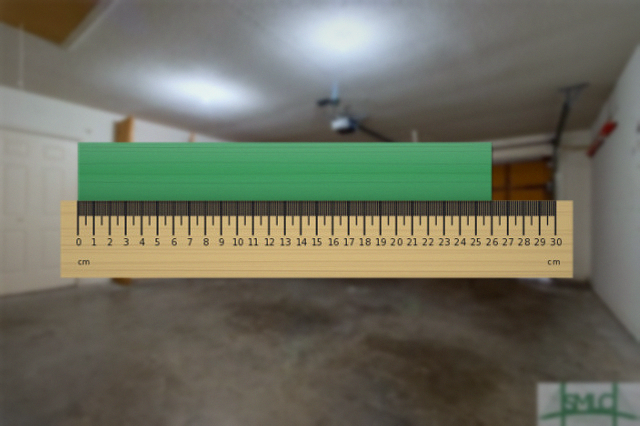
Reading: 26 cm
